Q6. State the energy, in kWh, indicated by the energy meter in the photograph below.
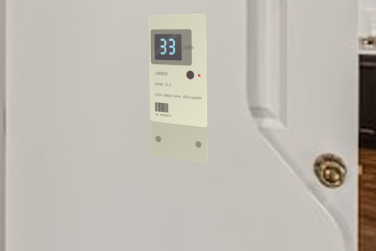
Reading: 33 kWh
